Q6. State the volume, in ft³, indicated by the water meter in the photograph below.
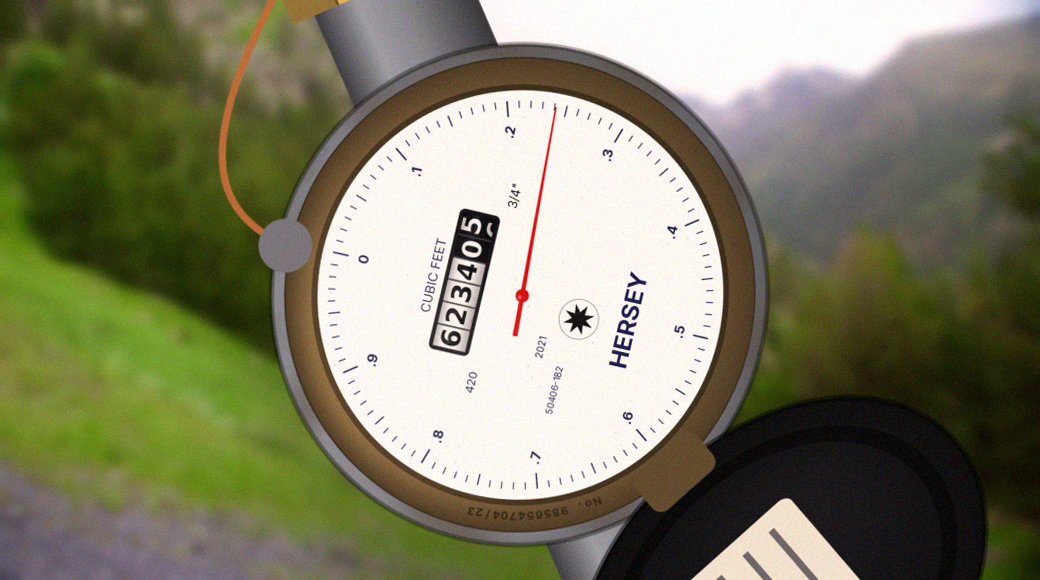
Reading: 623405.24 ft³
